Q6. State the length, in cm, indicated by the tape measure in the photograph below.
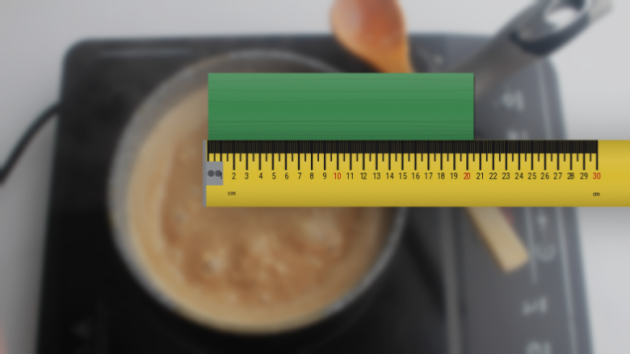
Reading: 20.5 cm
